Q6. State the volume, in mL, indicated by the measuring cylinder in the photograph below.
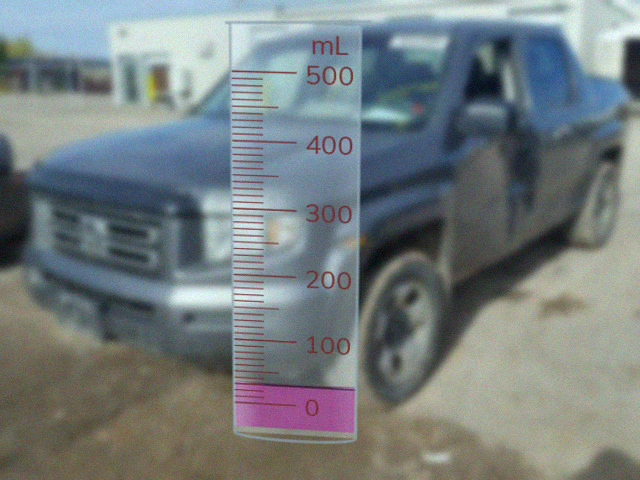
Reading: 30 mL
